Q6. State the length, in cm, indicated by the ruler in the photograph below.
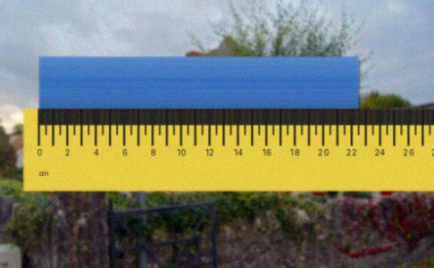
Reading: 22.5 cm
